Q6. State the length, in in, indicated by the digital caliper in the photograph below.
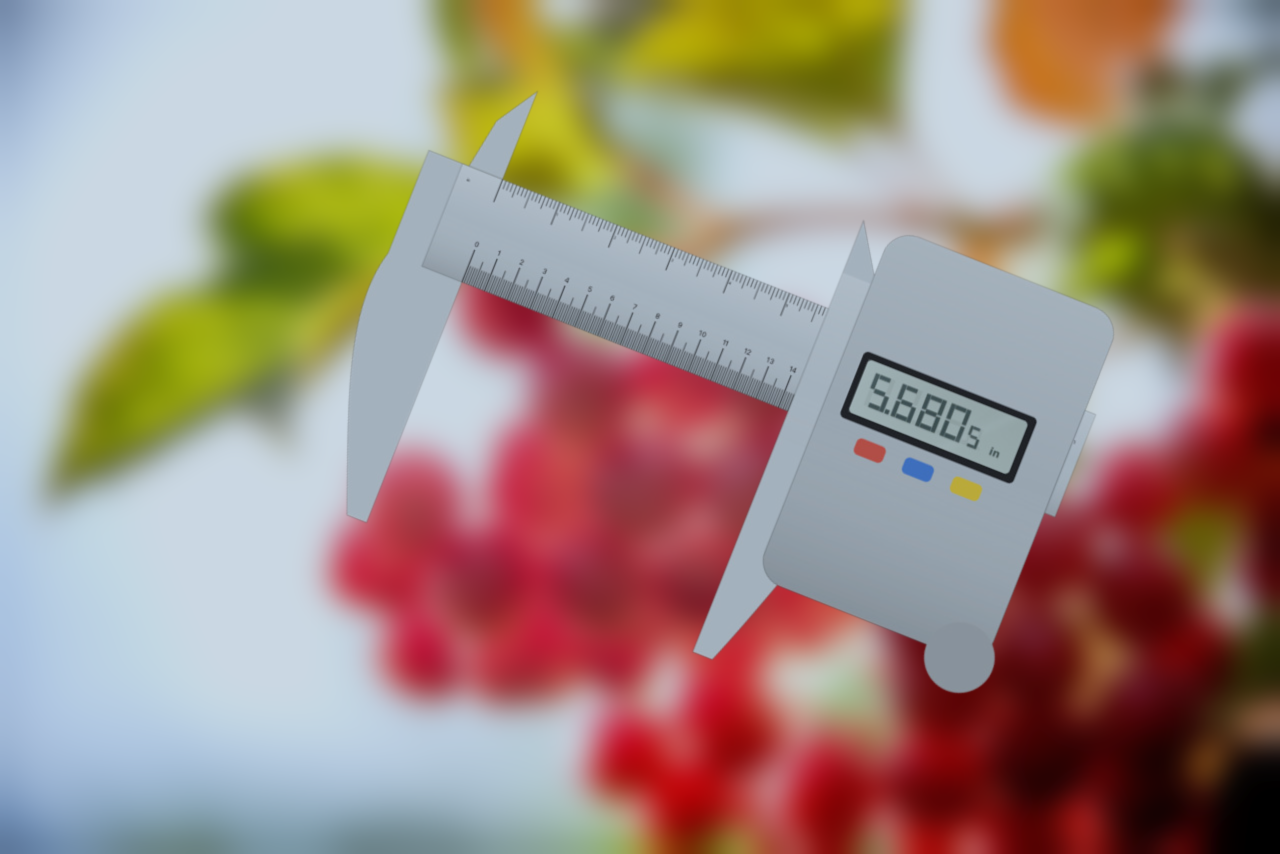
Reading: 5.6805 in
